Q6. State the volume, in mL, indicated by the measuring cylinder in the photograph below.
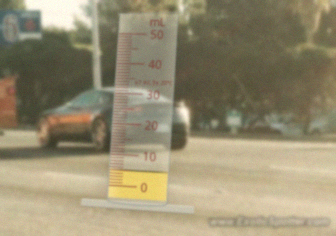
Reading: 5 mL
